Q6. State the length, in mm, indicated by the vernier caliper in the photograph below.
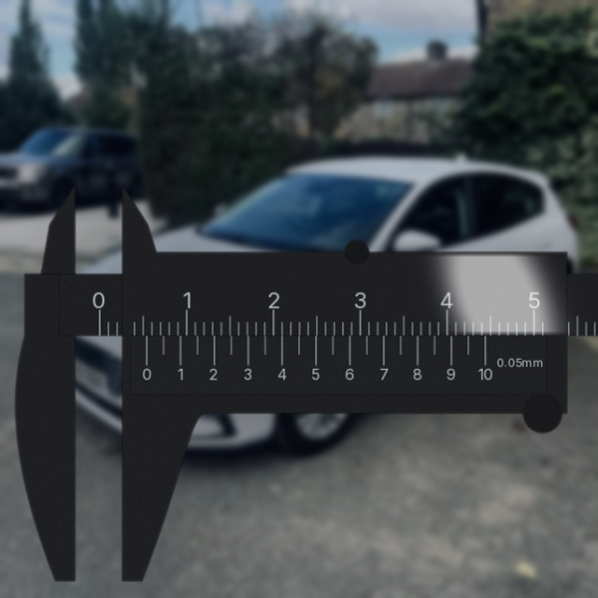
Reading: 5.4 mm
